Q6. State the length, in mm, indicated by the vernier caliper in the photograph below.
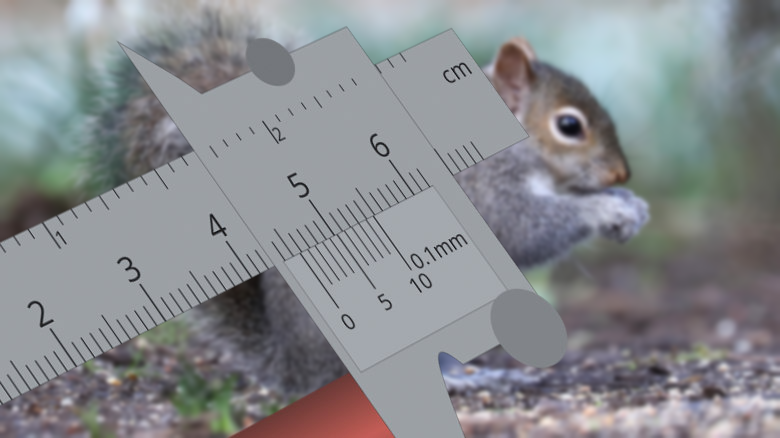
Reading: 45.8 mm
